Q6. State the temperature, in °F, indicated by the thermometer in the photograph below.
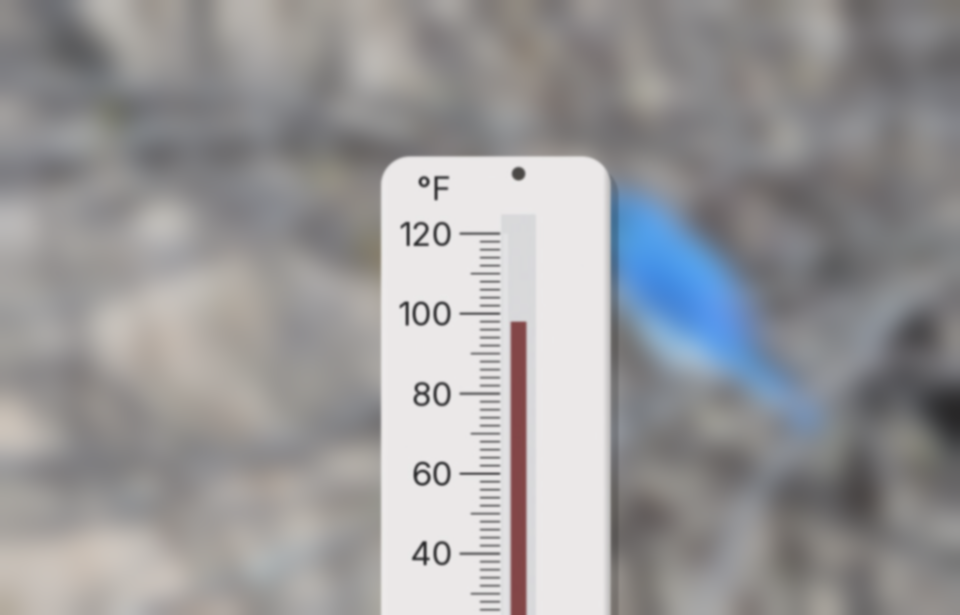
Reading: 98 °F
